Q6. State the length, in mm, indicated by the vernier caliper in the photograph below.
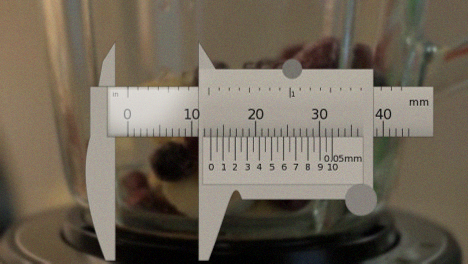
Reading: 13.0 mm
